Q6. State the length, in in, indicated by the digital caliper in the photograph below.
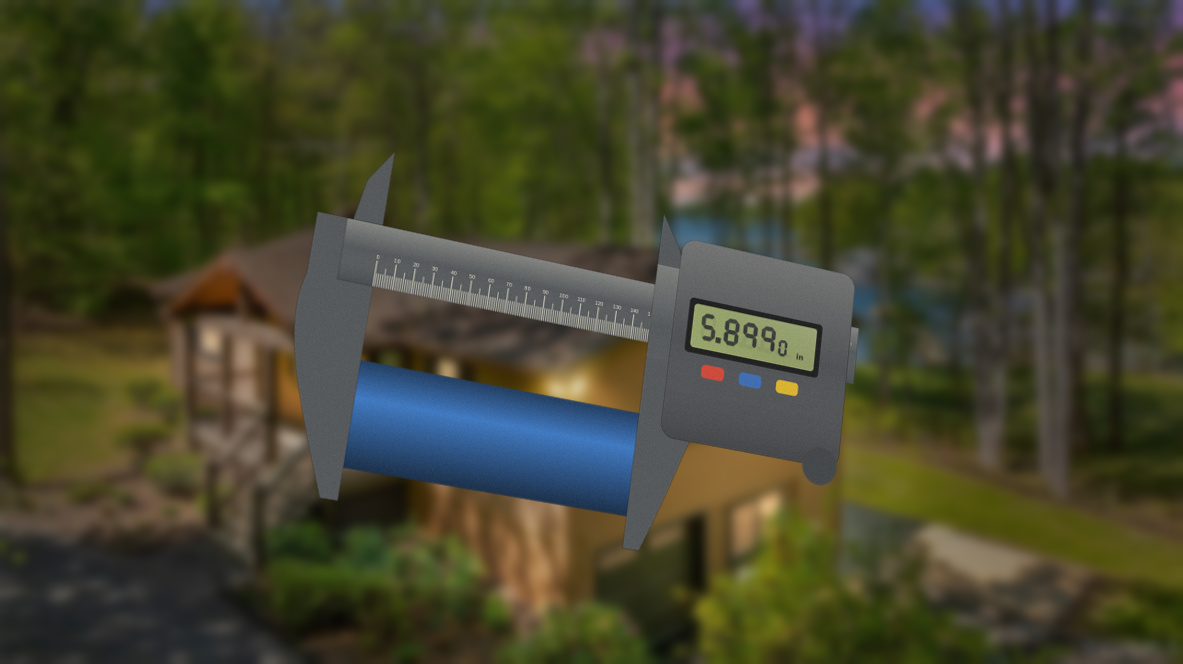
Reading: 5.8990 in
